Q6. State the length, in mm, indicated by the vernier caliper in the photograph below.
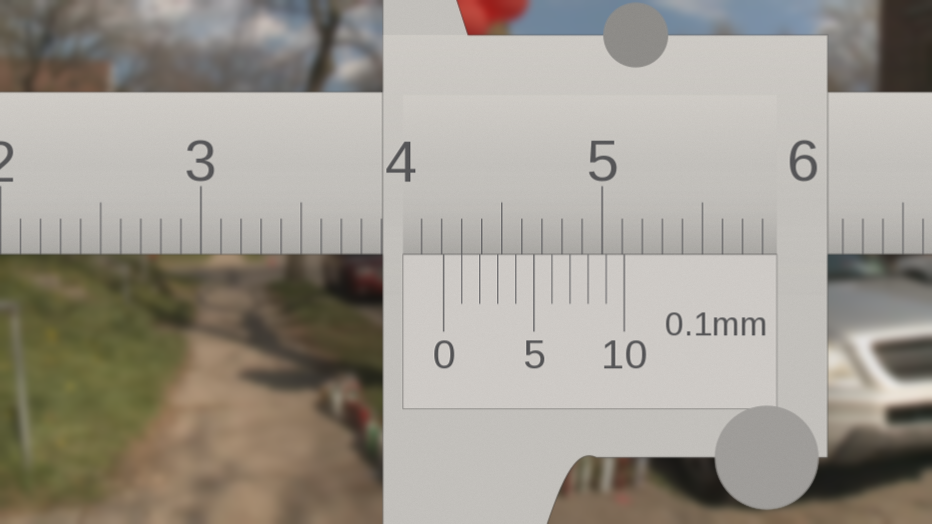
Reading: 42.1 mm
